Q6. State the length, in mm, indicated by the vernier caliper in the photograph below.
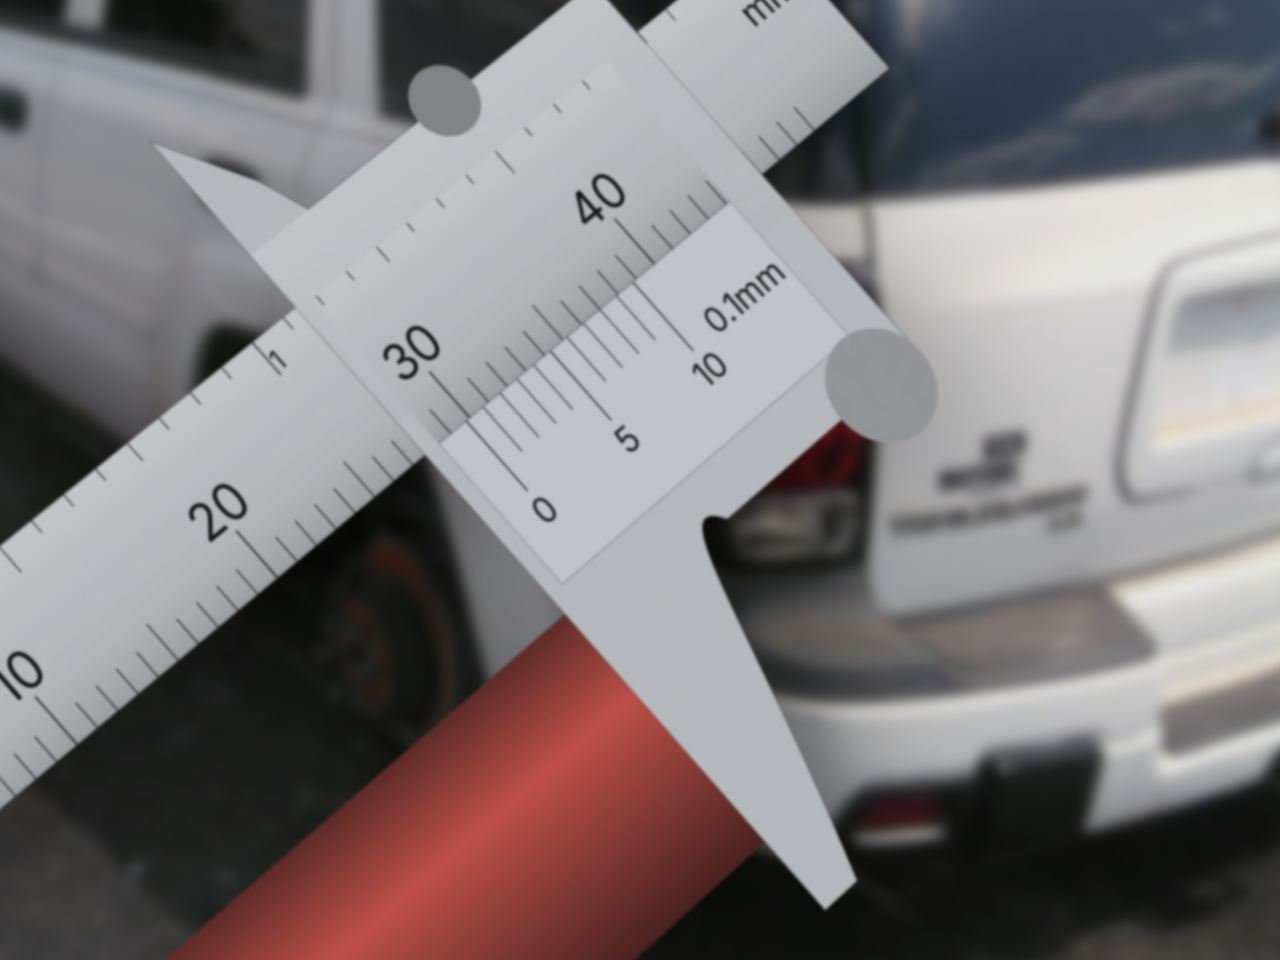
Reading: 29.8 mm
